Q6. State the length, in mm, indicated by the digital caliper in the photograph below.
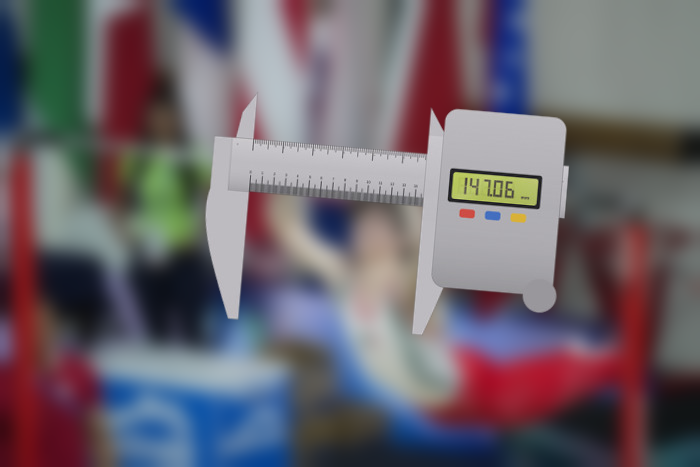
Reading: 147.06 mm
